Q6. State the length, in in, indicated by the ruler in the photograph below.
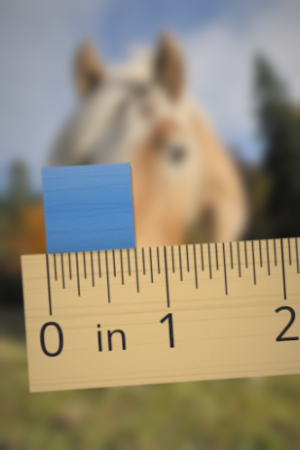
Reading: 0.75 in
